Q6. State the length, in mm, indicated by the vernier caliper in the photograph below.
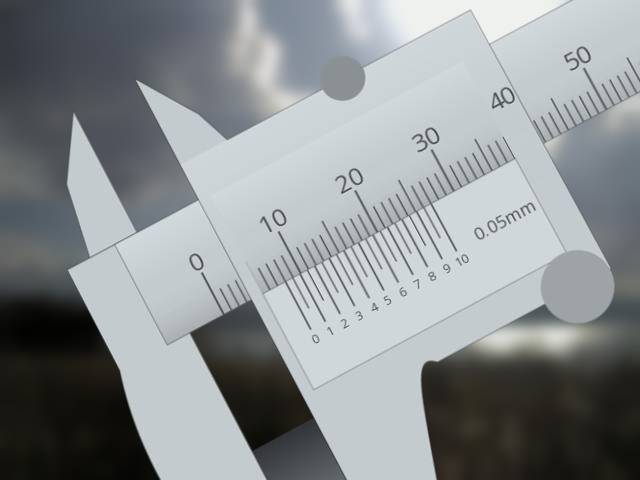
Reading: 8.0 mm
